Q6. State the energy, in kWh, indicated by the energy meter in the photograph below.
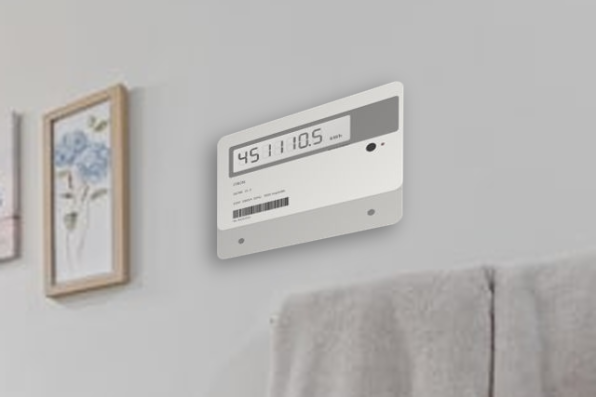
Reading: 451110.5 kWh
